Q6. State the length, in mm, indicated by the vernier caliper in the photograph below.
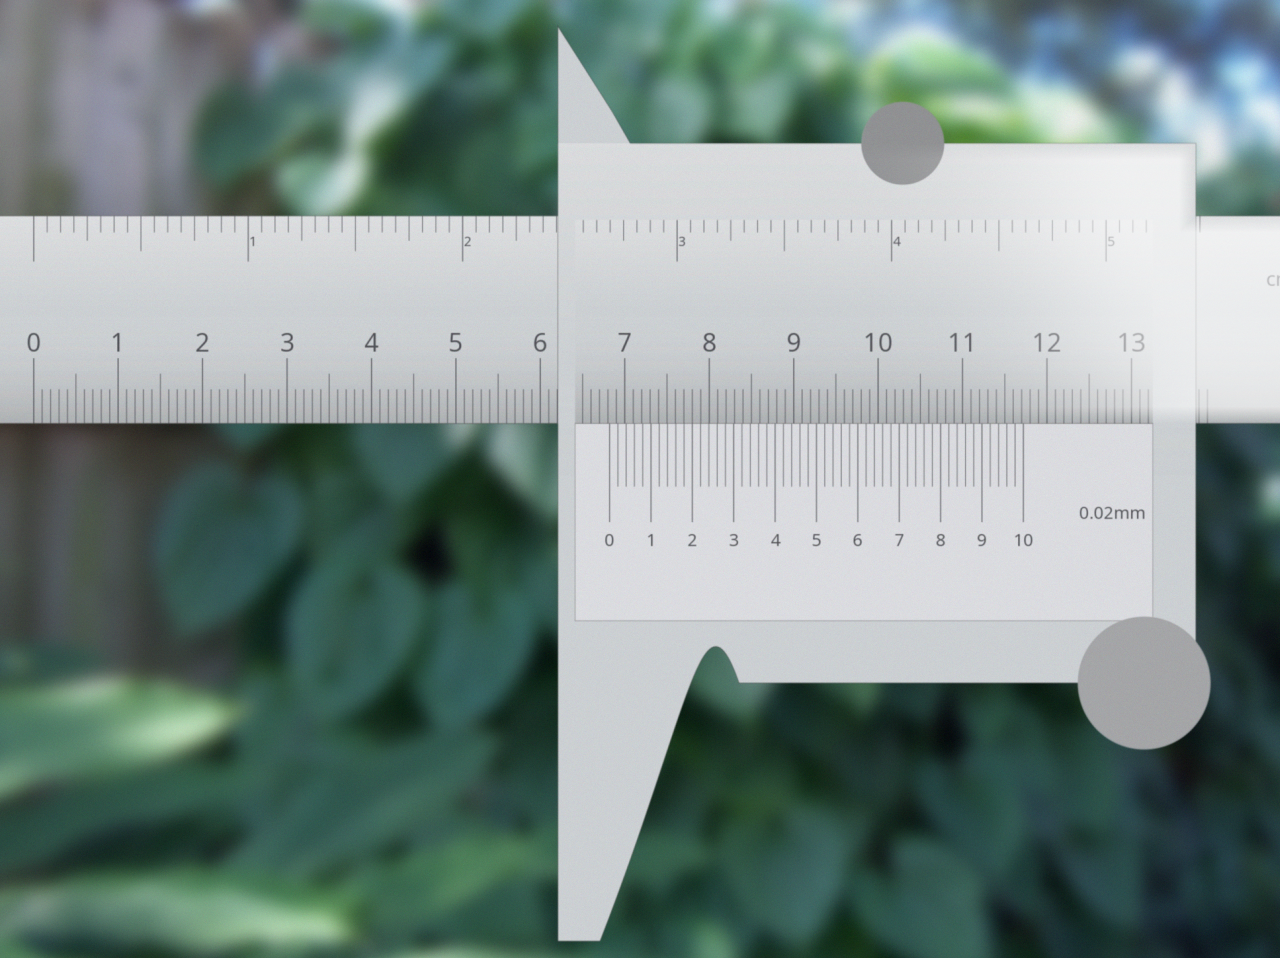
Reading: 68.2 mm
